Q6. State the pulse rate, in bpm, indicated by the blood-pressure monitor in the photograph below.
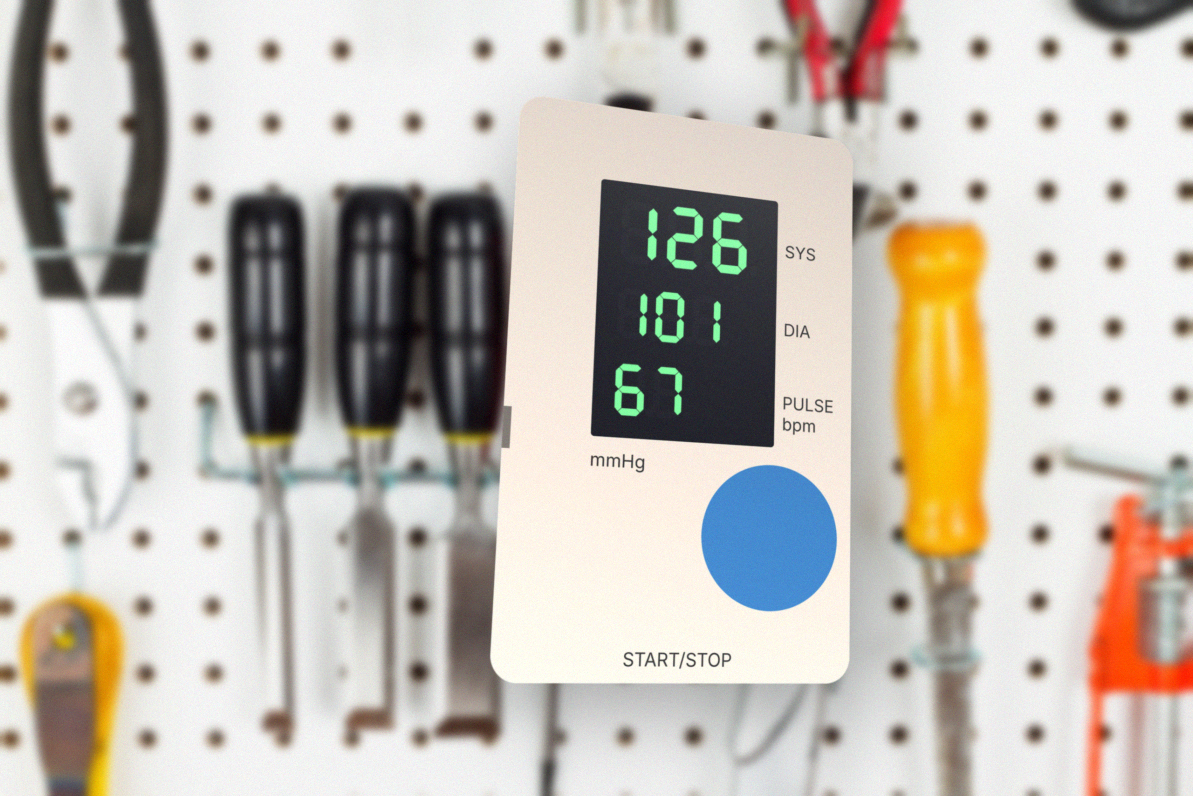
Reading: 67 bpm
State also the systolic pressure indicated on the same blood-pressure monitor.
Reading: 126 mmHg
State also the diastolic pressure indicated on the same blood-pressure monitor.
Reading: 101 mmHg
